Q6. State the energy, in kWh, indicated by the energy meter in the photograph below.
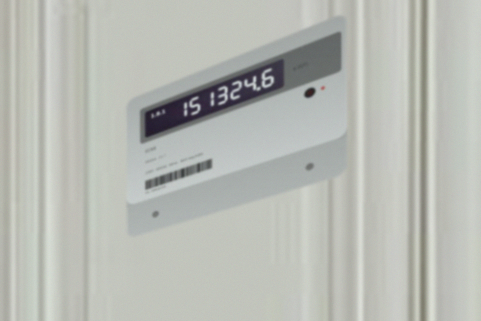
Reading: 151324.6 kWh
